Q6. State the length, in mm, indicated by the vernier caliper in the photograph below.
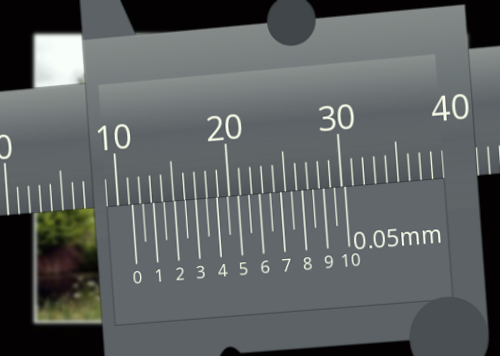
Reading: 11.3 mm
